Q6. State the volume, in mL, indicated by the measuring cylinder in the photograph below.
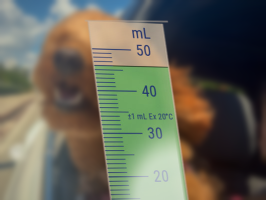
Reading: 46 mL
